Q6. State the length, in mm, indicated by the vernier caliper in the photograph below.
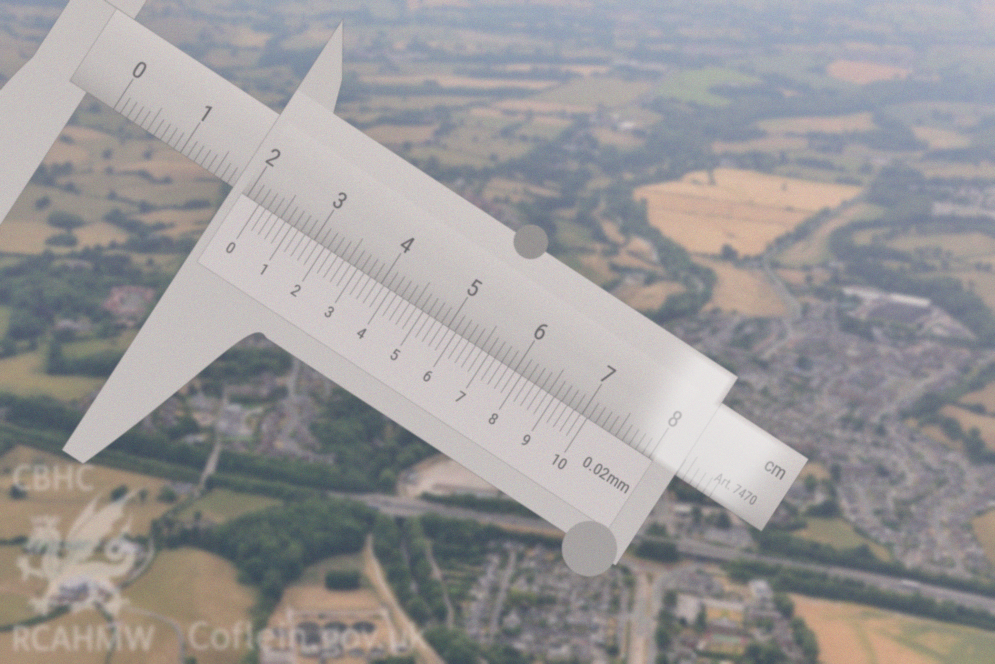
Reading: 21.8 mm
